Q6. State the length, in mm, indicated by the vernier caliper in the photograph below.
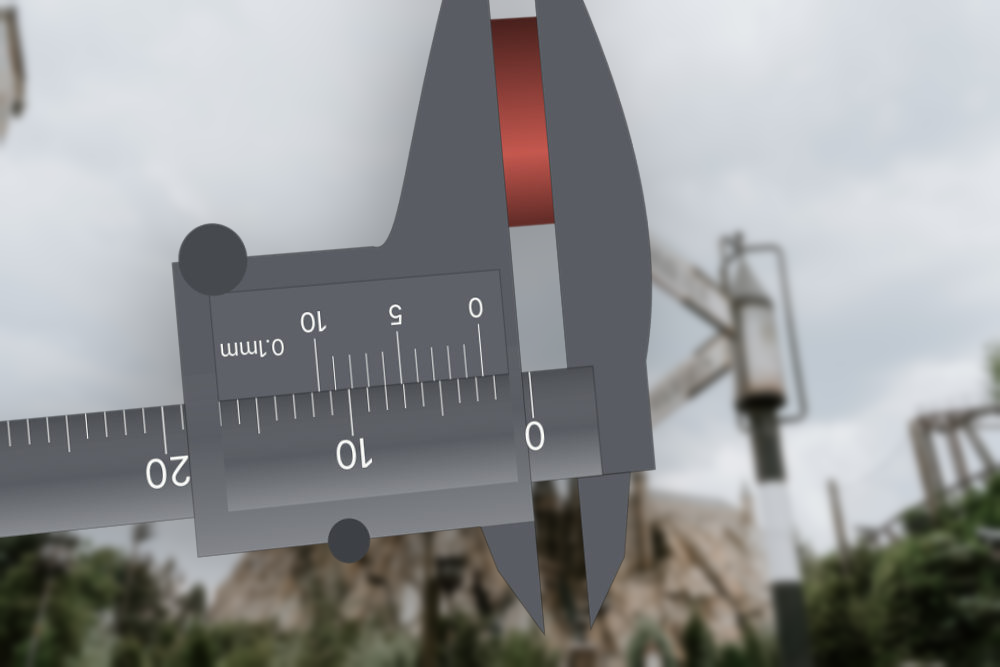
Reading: 2.6 mm
